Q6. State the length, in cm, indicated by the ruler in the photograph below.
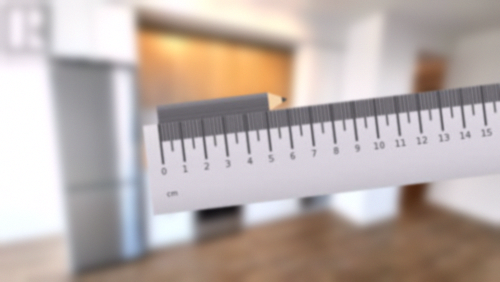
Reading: 6 cm
